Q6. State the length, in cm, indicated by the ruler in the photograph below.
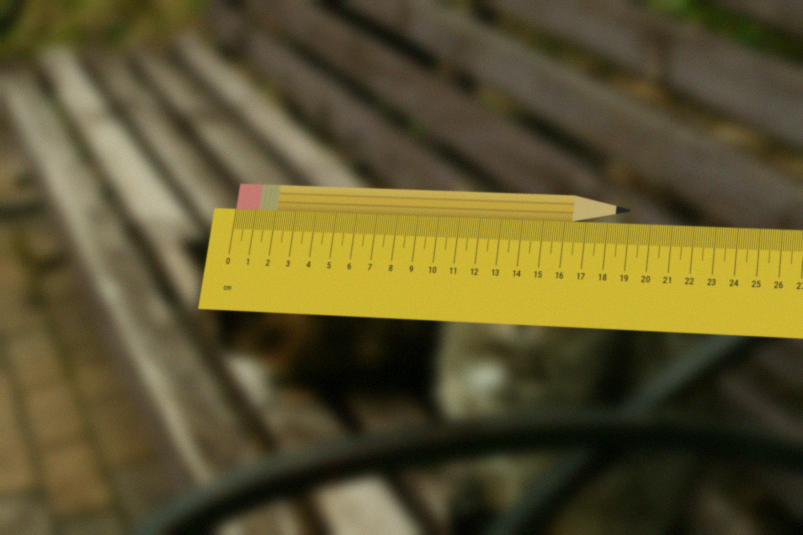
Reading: 19 cm
